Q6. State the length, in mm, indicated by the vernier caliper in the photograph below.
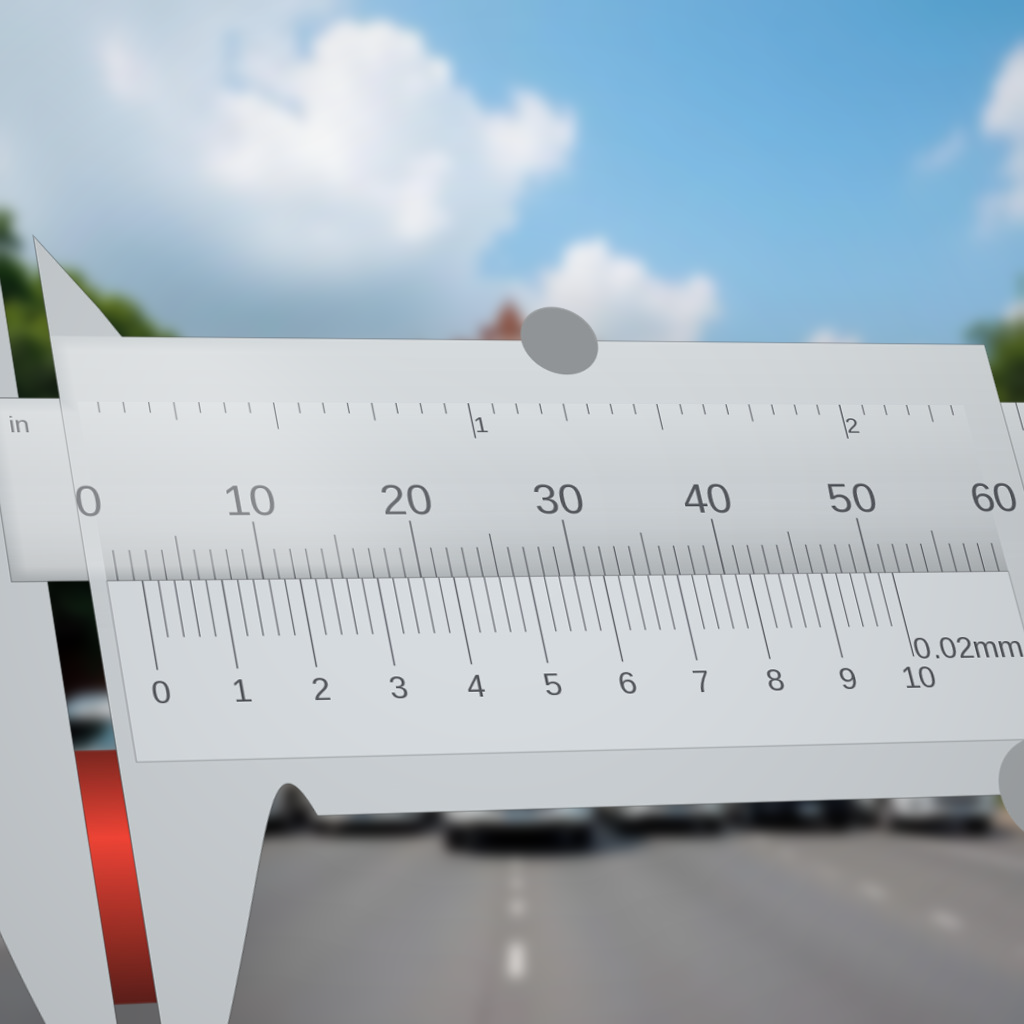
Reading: 2.5 mm
